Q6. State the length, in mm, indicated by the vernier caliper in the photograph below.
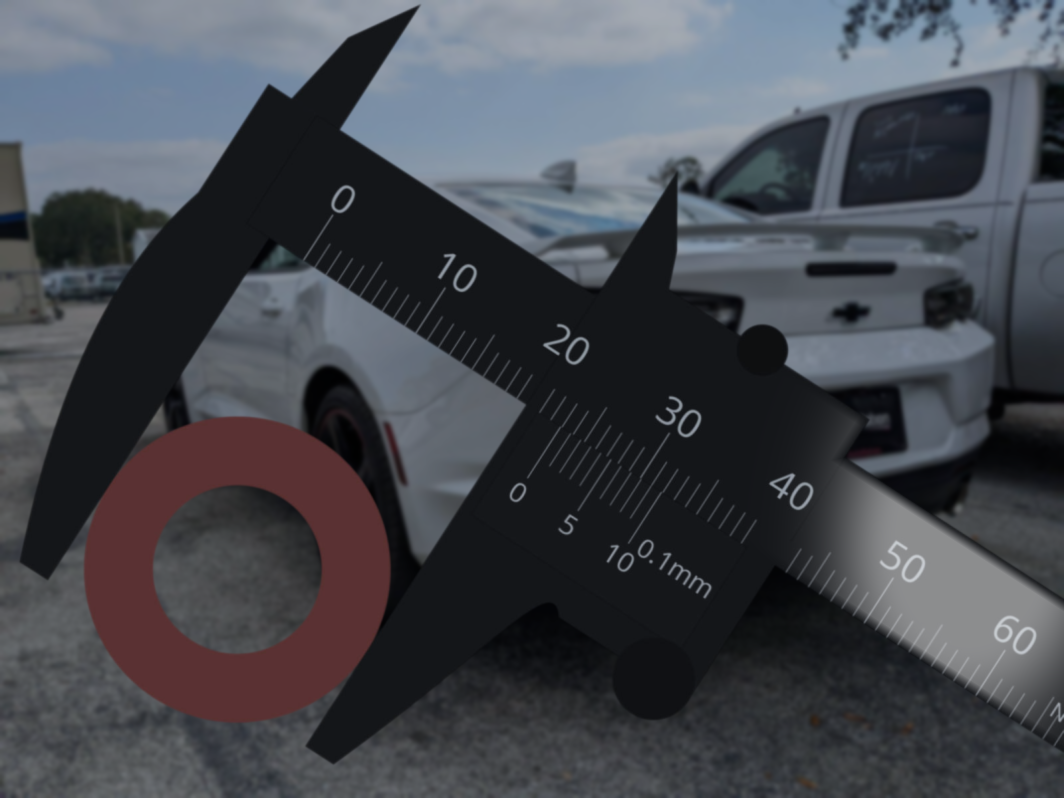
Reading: 22.9 mm
